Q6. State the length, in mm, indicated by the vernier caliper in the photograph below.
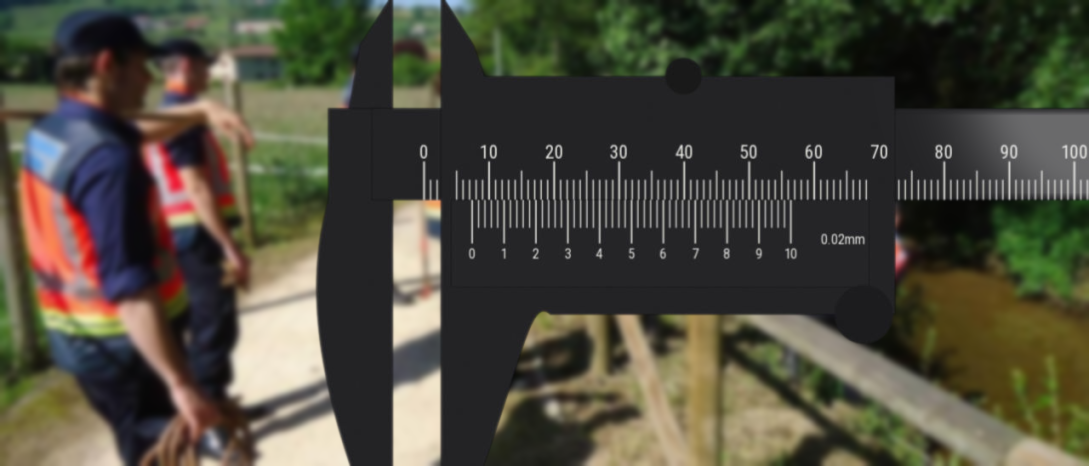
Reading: 7.4 mm
